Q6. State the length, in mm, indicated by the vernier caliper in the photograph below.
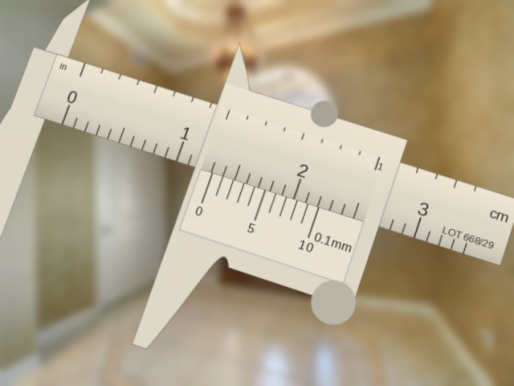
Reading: 13.1 mm
